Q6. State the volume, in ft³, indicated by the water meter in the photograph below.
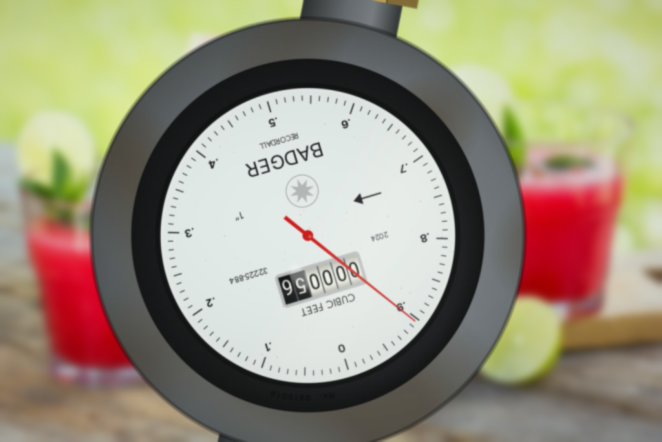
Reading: 55.90 ft³
